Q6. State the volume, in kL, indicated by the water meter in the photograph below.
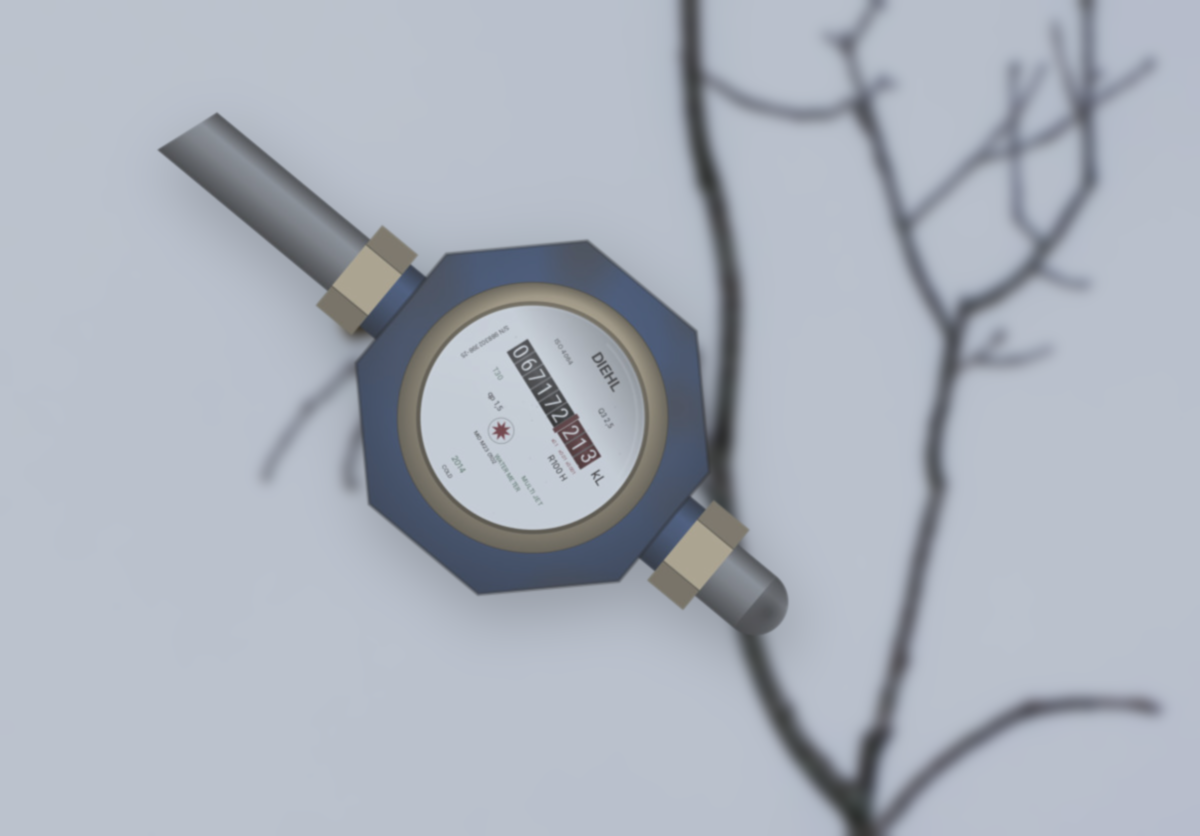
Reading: 67172.213 kL
